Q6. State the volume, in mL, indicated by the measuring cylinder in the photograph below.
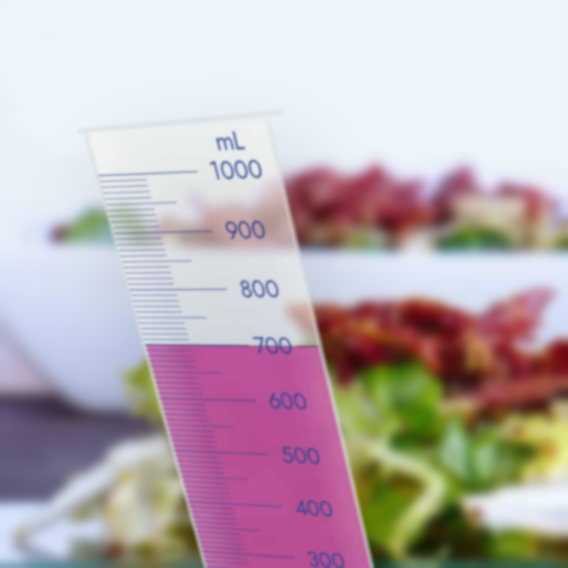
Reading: 700 mL
